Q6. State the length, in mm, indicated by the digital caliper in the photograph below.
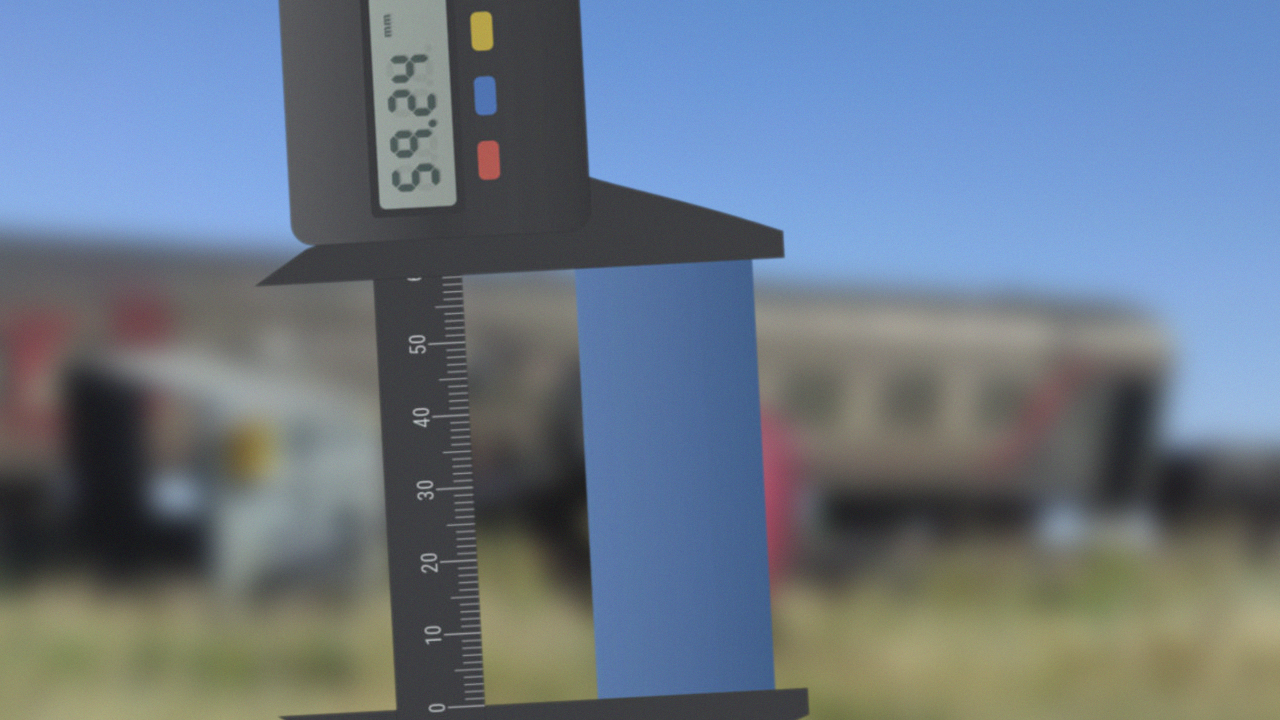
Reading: 59.24 mm
